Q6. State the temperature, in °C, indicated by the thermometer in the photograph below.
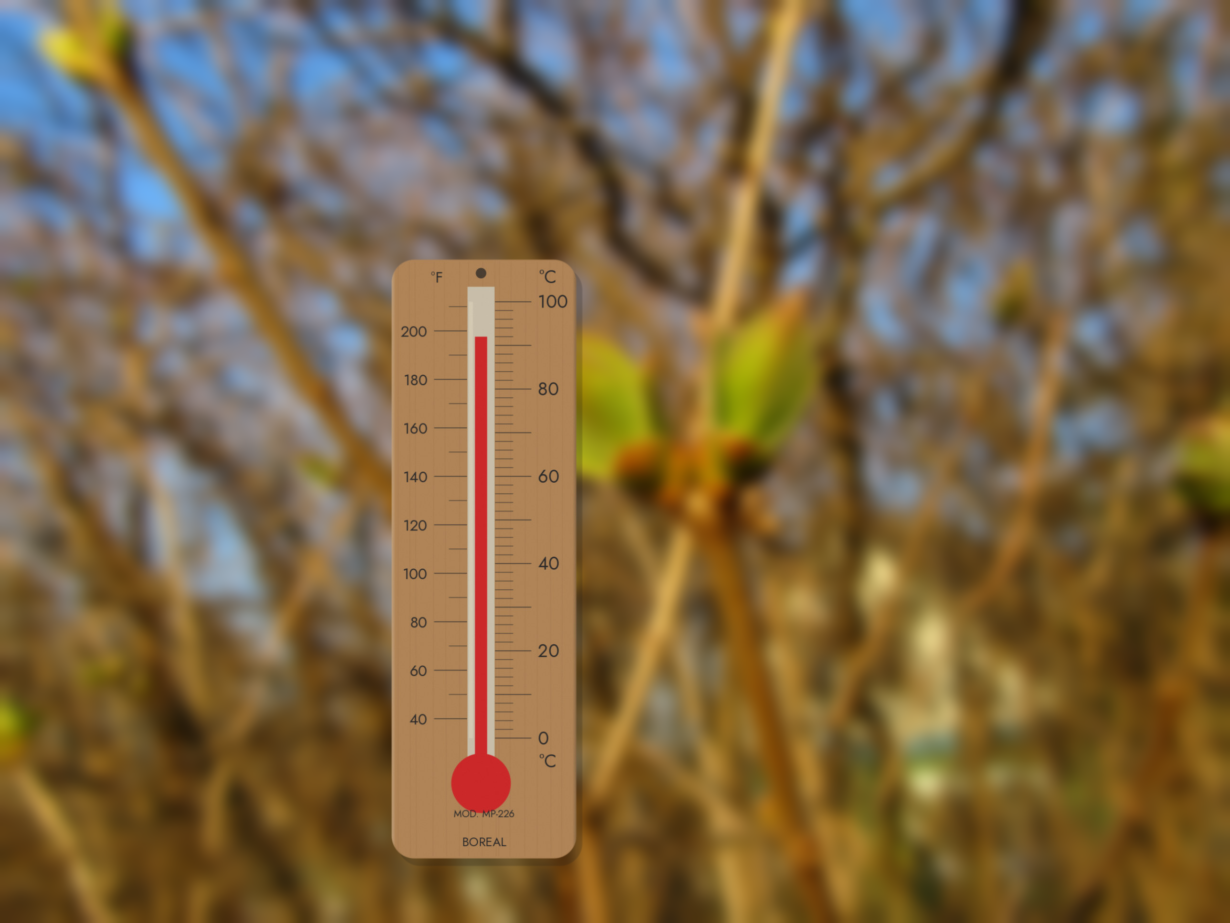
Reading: 92 °C
